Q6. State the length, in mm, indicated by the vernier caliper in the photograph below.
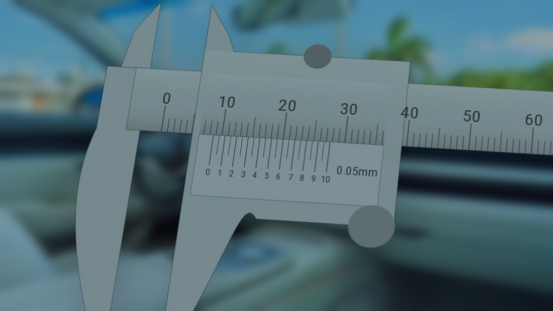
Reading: 8.6 mm
